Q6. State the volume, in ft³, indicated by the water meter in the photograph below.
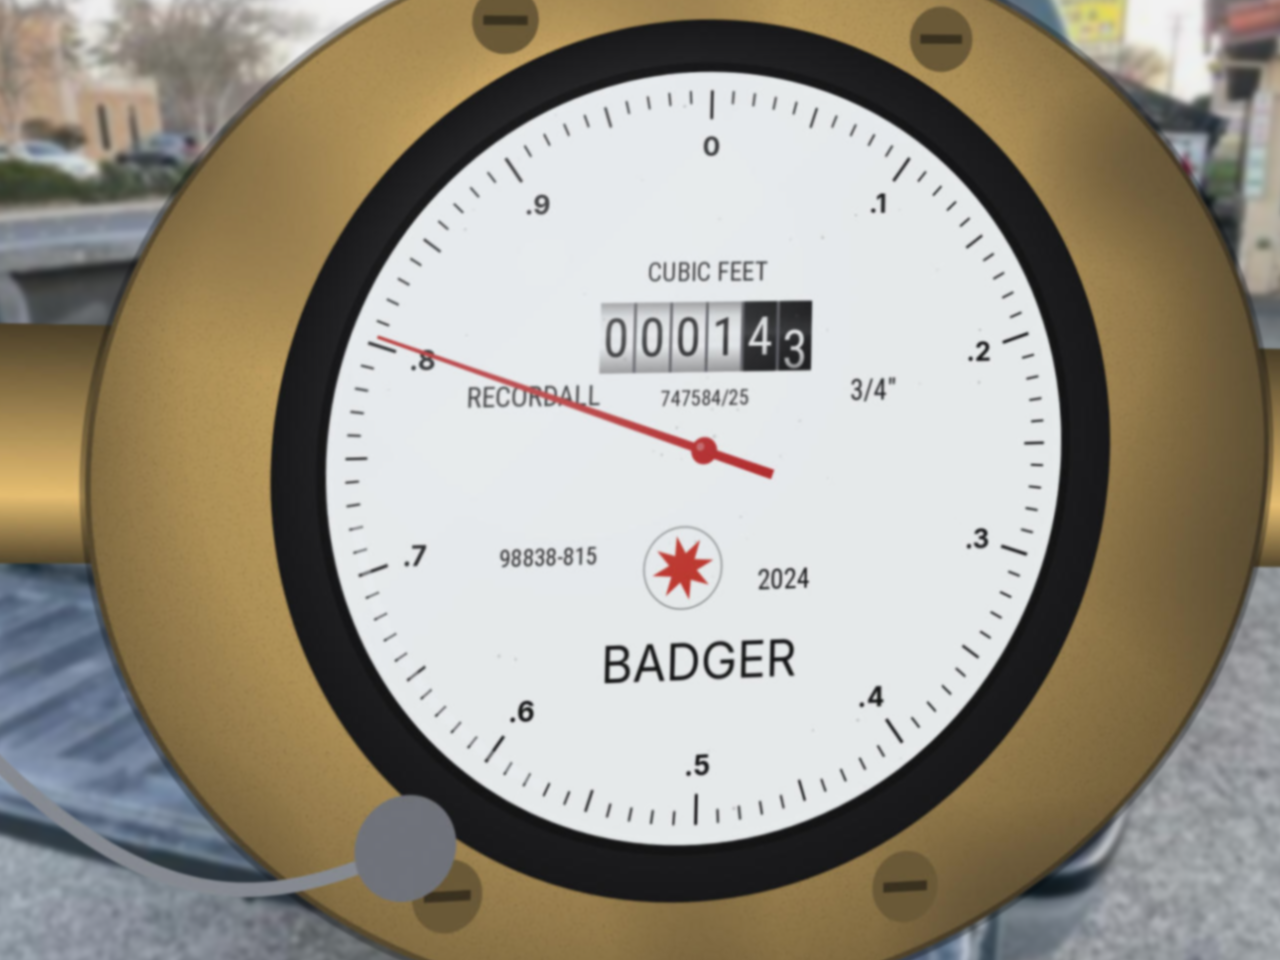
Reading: 142.80 ft³
